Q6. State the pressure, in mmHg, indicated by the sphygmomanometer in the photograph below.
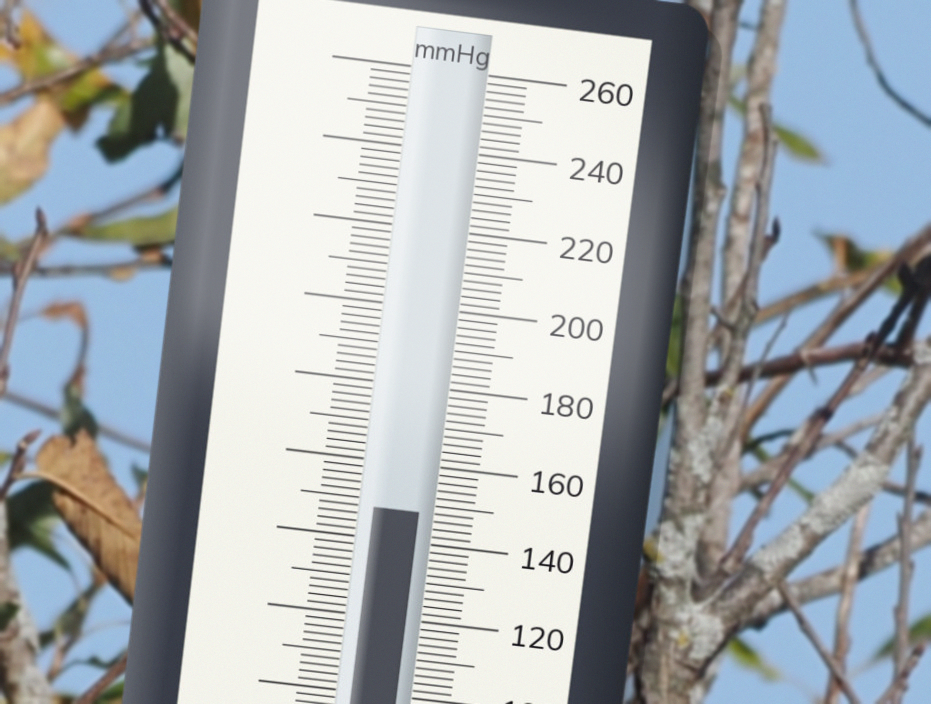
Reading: 148 mmHg
